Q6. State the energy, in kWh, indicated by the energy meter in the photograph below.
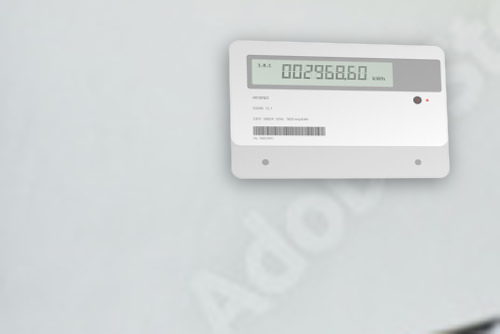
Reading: 2968.60 kWh
